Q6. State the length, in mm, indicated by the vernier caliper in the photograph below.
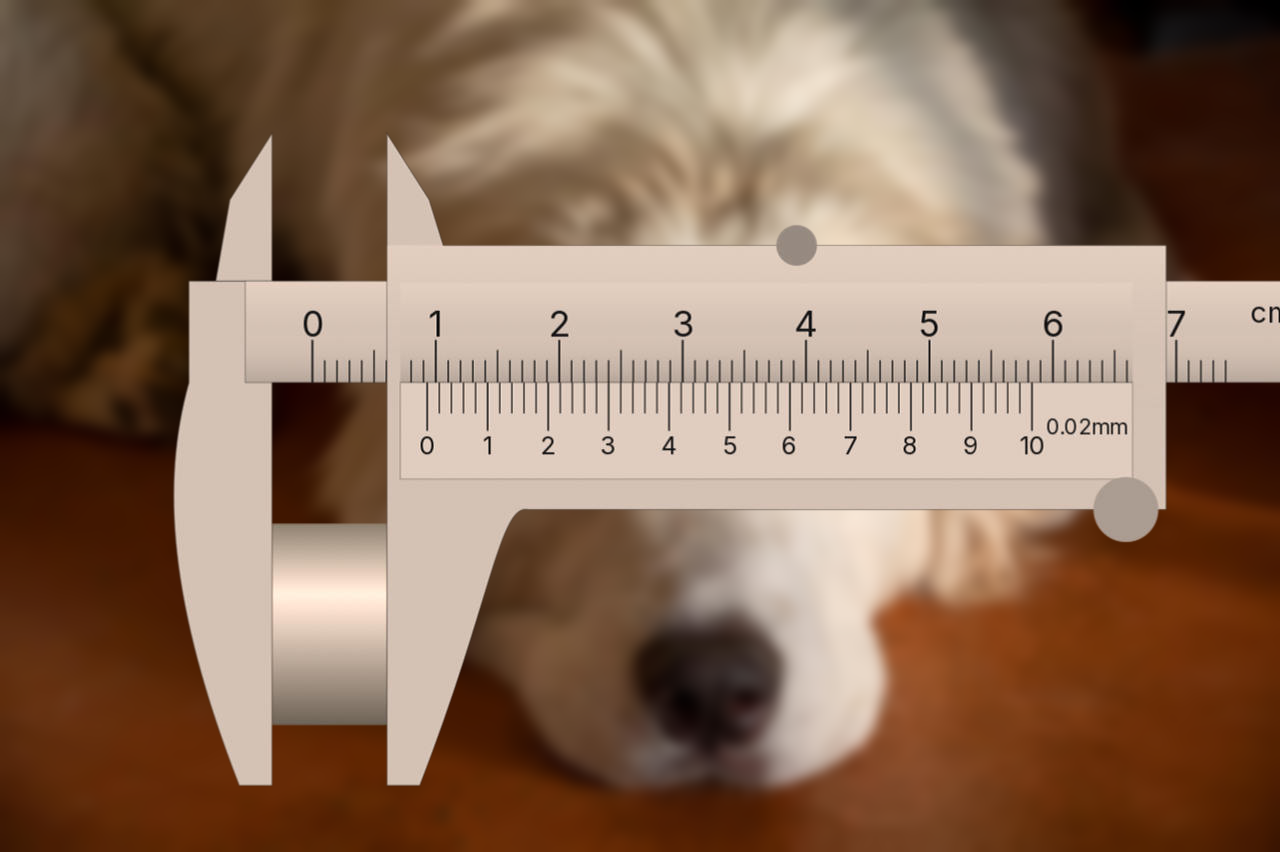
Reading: 9.3 mm
